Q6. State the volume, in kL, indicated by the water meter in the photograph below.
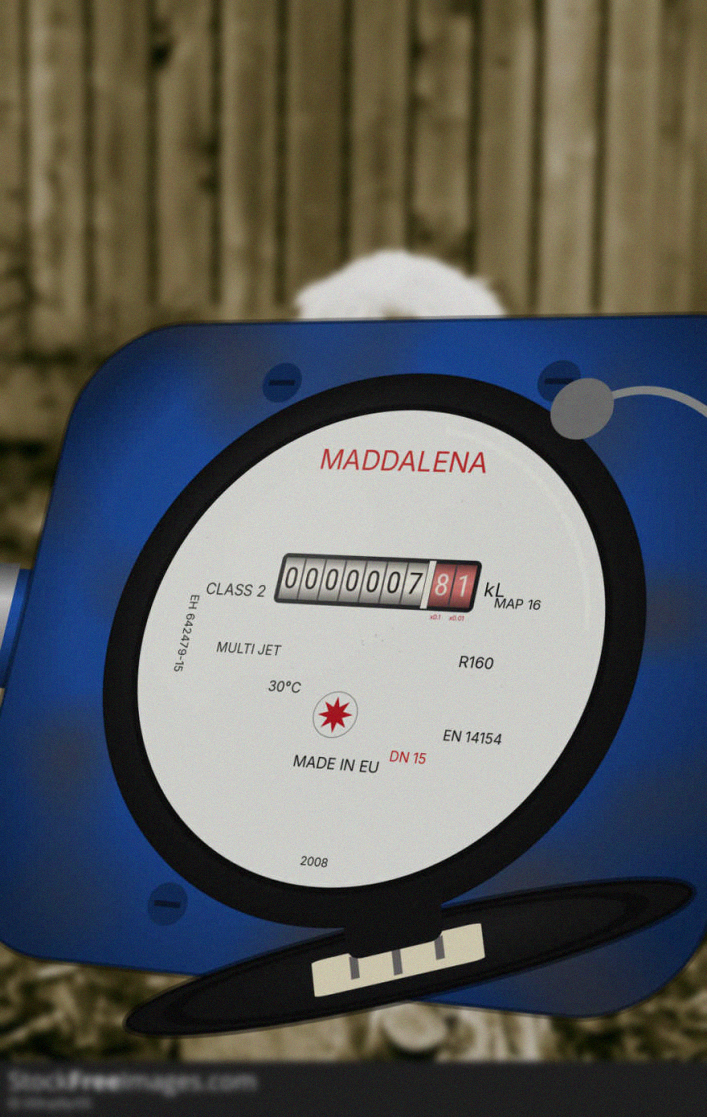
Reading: 7.81 kL
